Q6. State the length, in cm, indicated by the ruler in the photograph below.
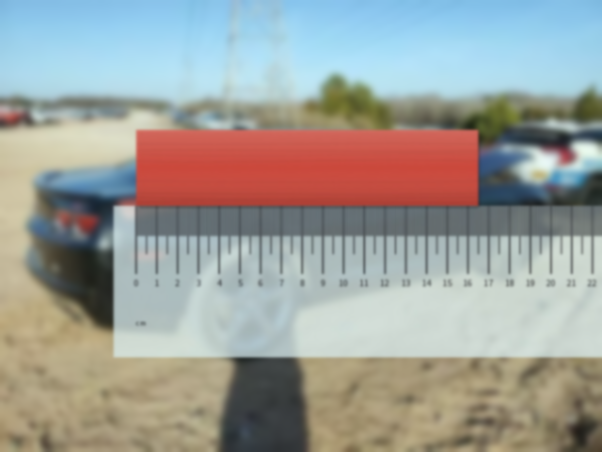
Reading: 16.5 cm
